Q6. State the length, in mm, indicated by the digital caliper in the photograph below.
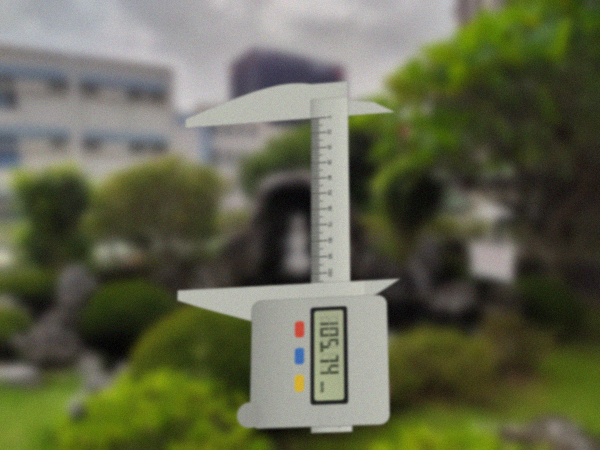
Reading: 105.74 mm
